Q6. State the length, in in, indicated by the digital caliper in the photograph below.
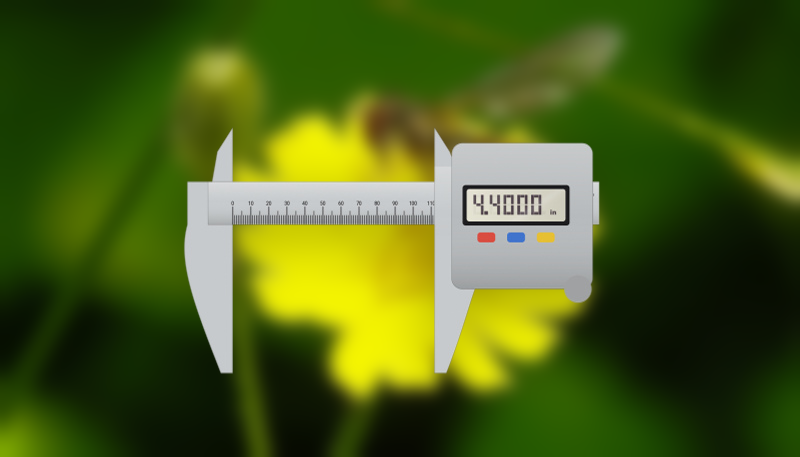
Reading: 4.4000 in
